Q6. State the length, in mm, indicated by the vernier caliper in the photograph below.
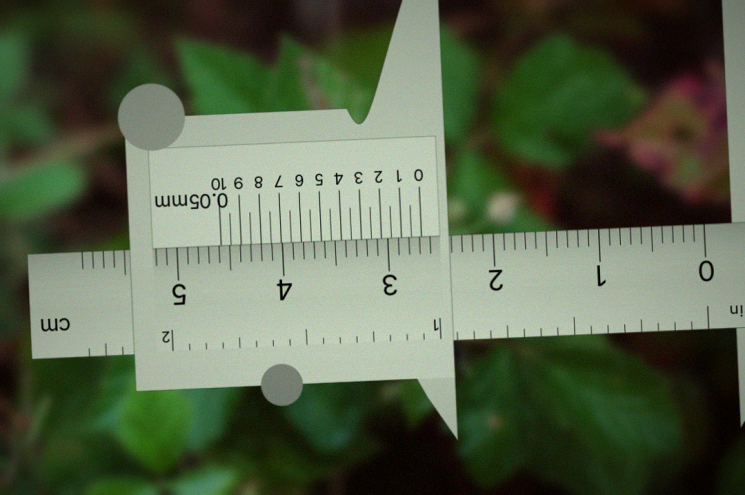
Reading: 26.8 mm
